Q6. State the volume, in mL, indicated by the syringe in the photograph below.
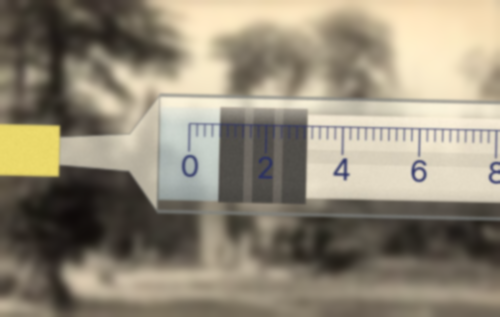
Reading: 0.8 mL
